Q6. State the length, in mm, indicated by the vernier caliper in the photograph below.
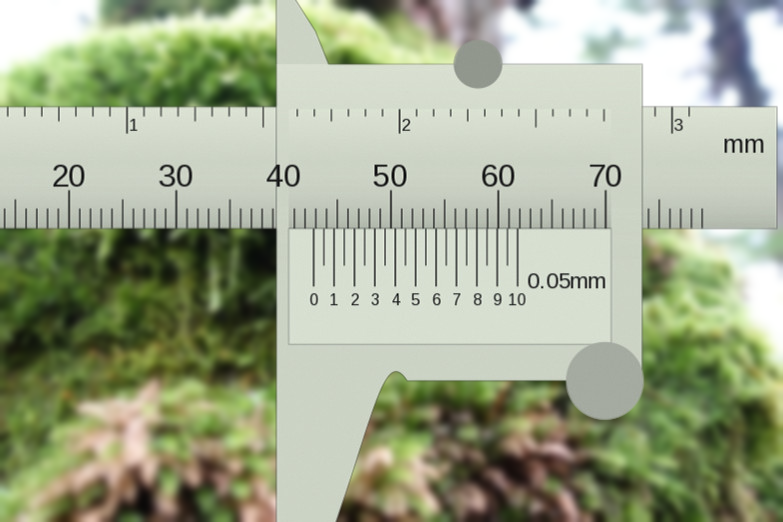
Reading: 42.8 mm
